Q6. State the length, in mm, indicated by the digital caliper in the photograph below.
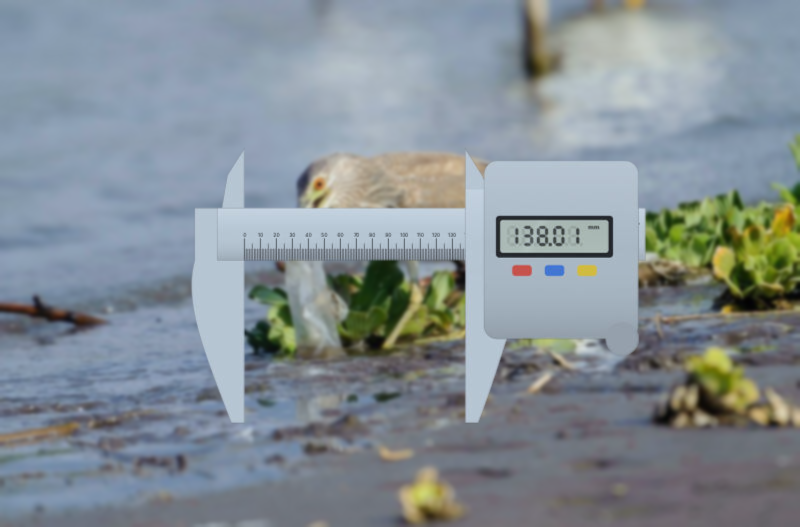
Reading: 138.01 mm
